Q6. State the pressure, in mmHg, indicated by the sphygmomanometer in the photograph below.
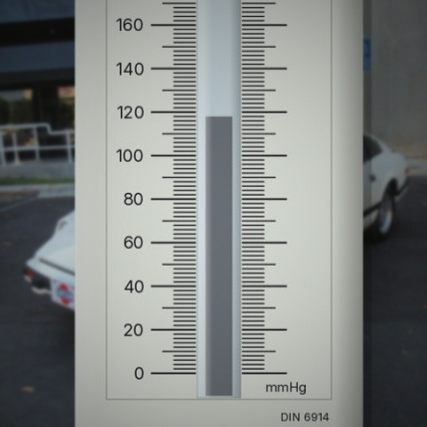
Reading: 118 mmHg
